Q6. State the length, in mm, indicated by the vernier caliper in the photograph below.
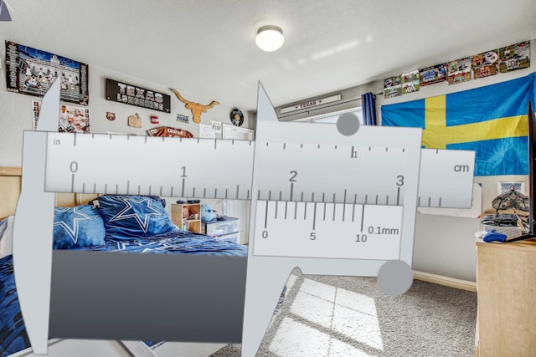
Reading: 17.8 mm
